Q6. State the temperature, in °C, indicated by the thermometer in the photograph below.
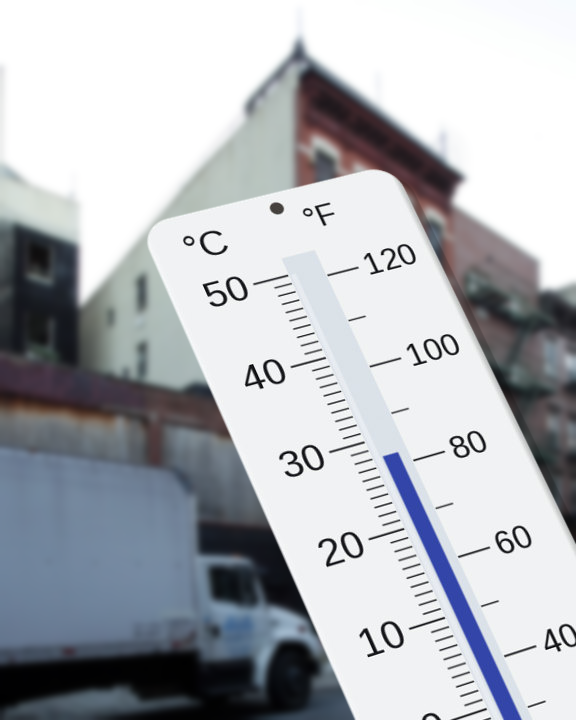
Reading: 28 °C
